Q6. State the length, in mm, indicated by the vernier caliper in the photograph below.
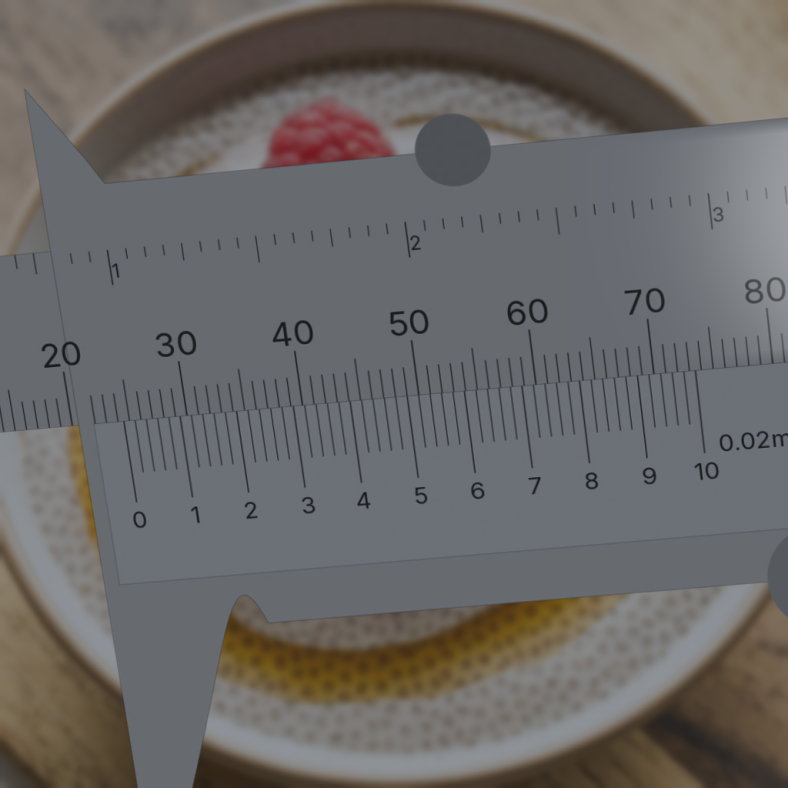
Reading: 24.5 mm
